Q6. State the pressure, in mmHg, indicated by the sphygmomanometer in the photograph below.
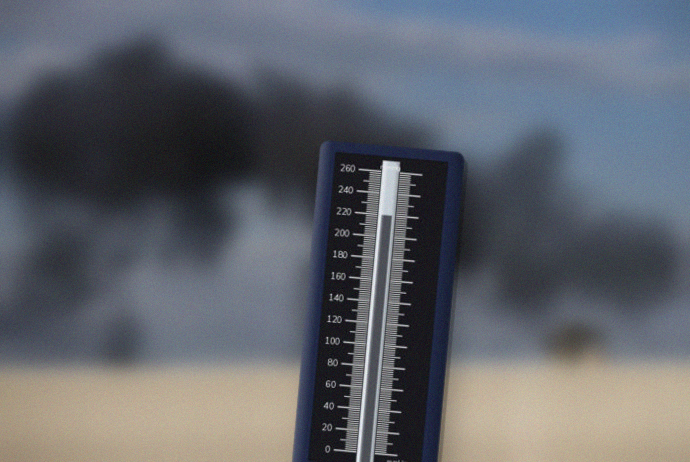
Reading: 220 mmHg
